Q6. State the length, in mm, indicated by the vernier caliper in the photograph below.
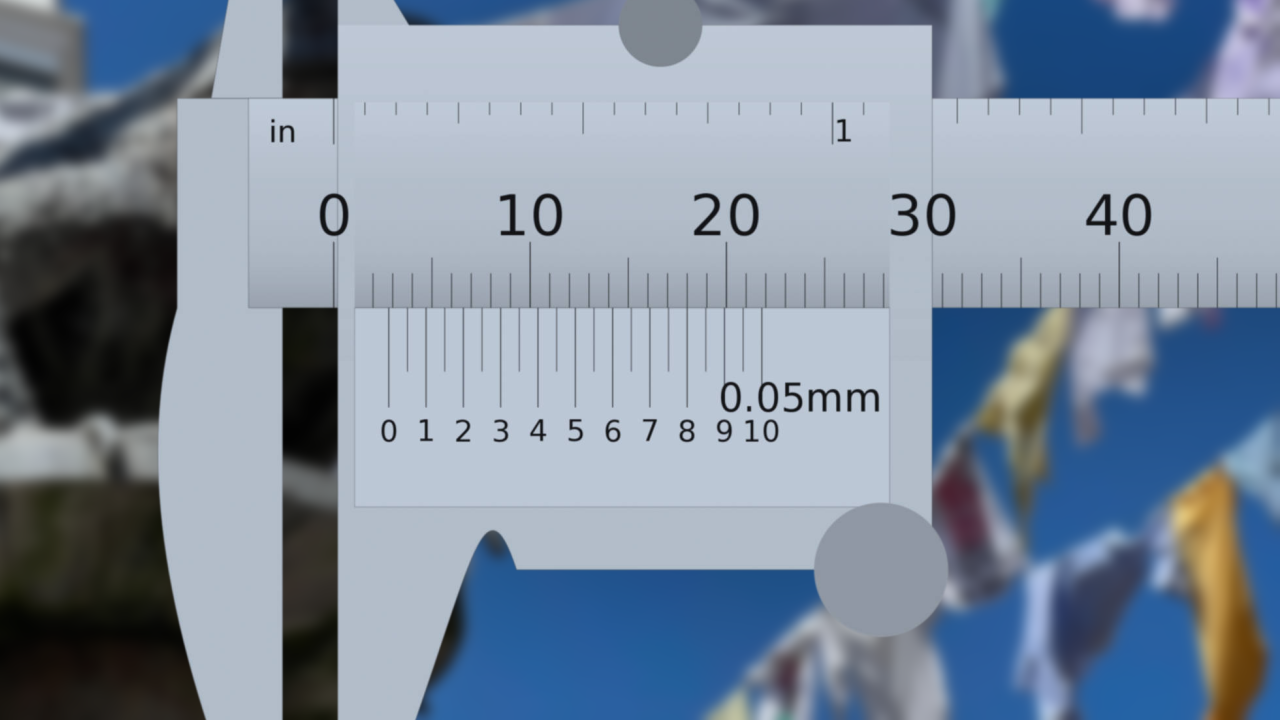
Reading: 2.8 mm
